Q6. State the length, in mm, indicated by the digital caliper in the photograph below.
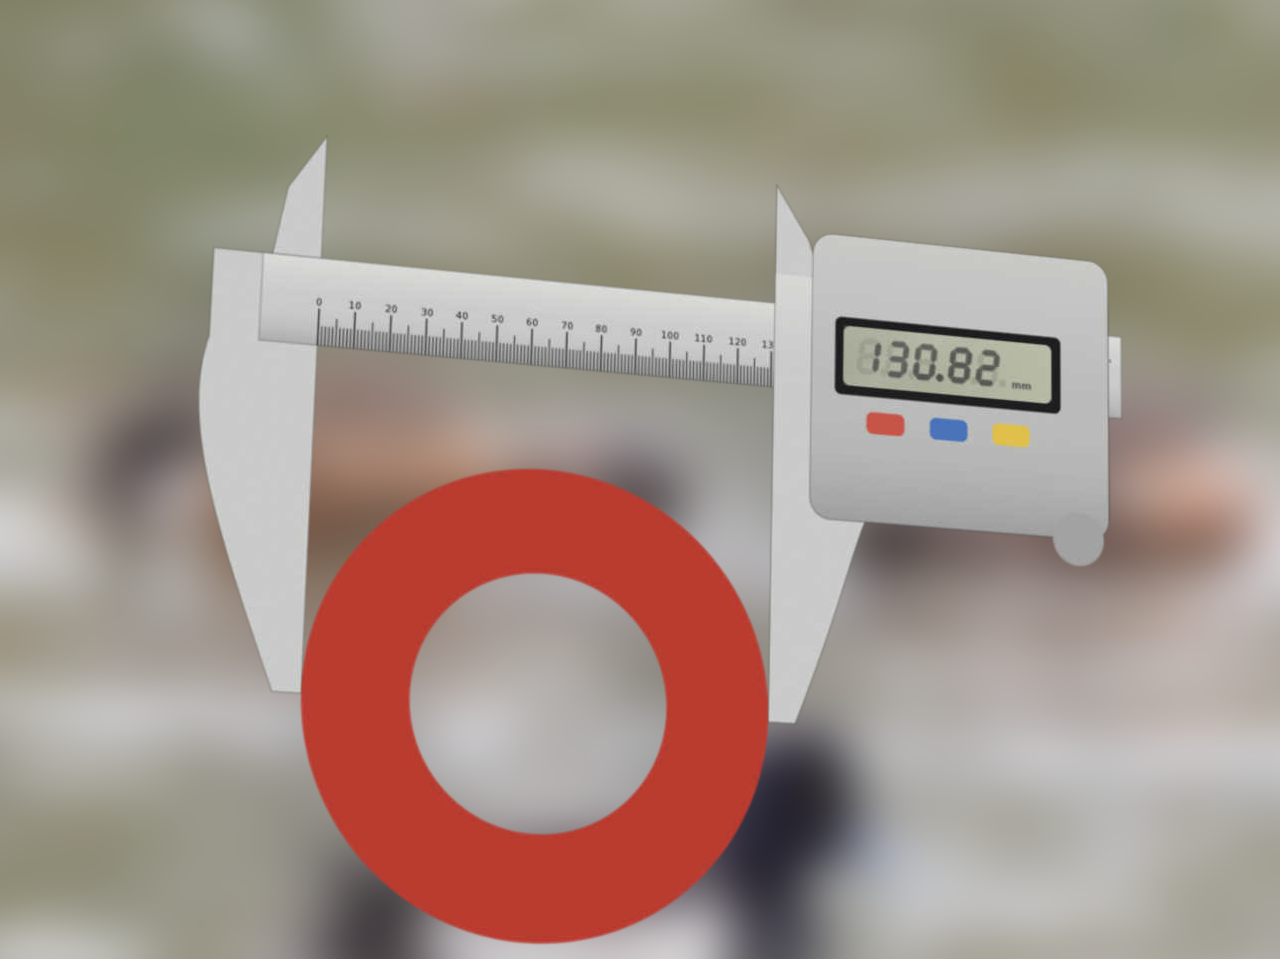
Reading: 130.82 mm
